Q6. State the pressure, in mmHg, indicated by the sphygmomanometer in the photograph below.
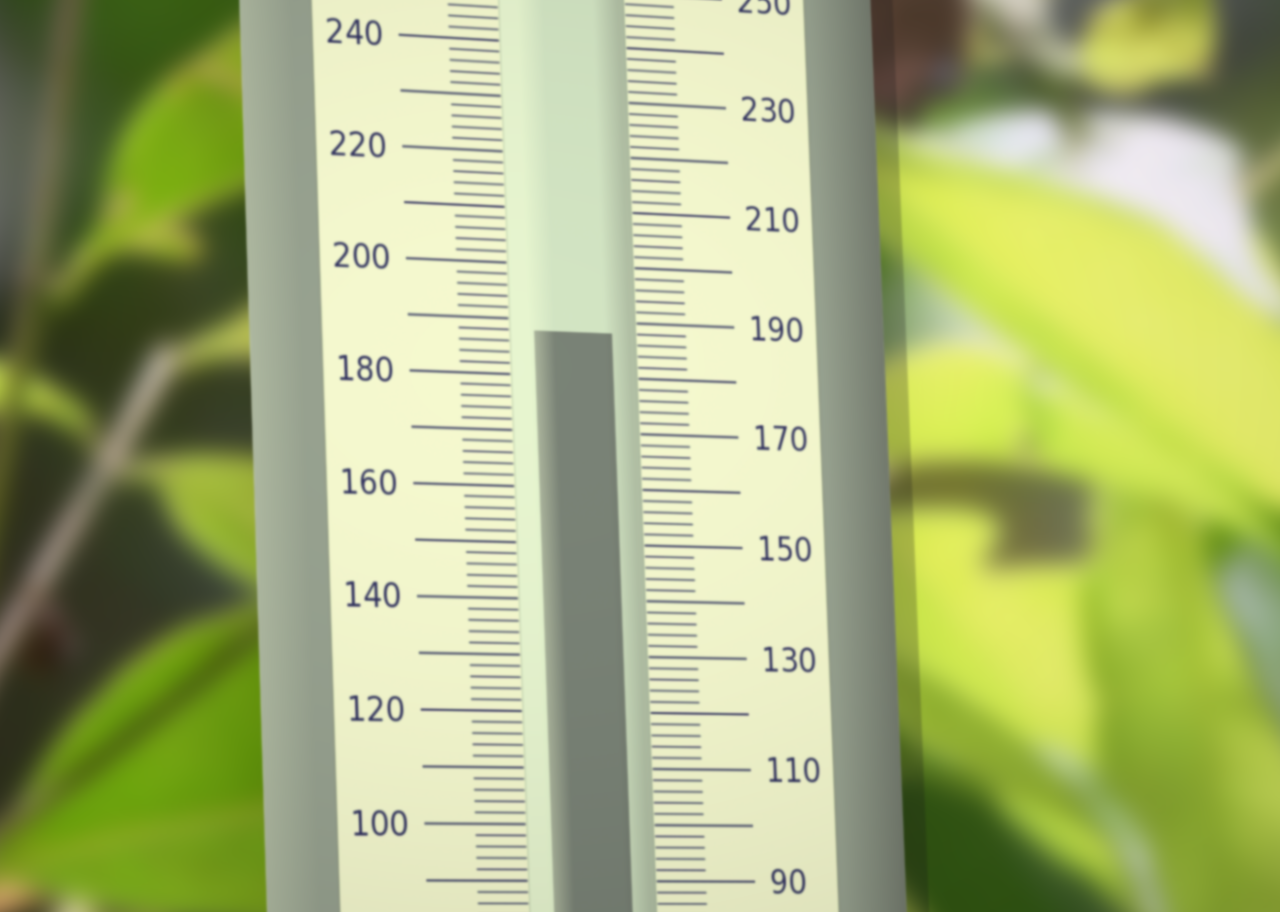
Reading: 188 mmHg
